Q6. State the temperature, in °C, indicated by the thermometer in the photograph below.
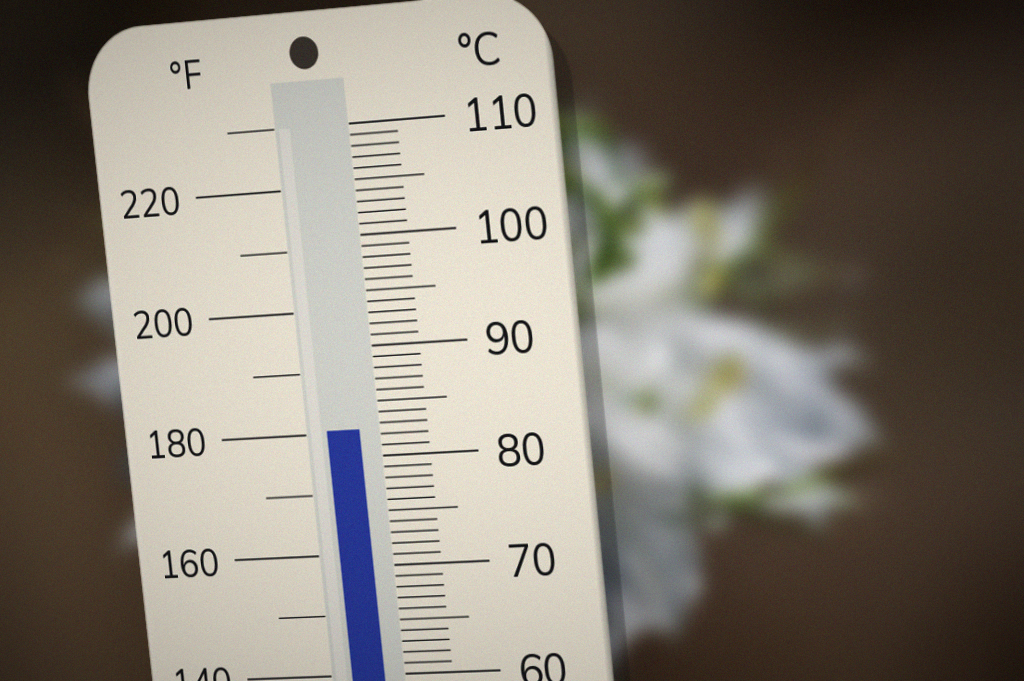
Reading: 82.5 °C
